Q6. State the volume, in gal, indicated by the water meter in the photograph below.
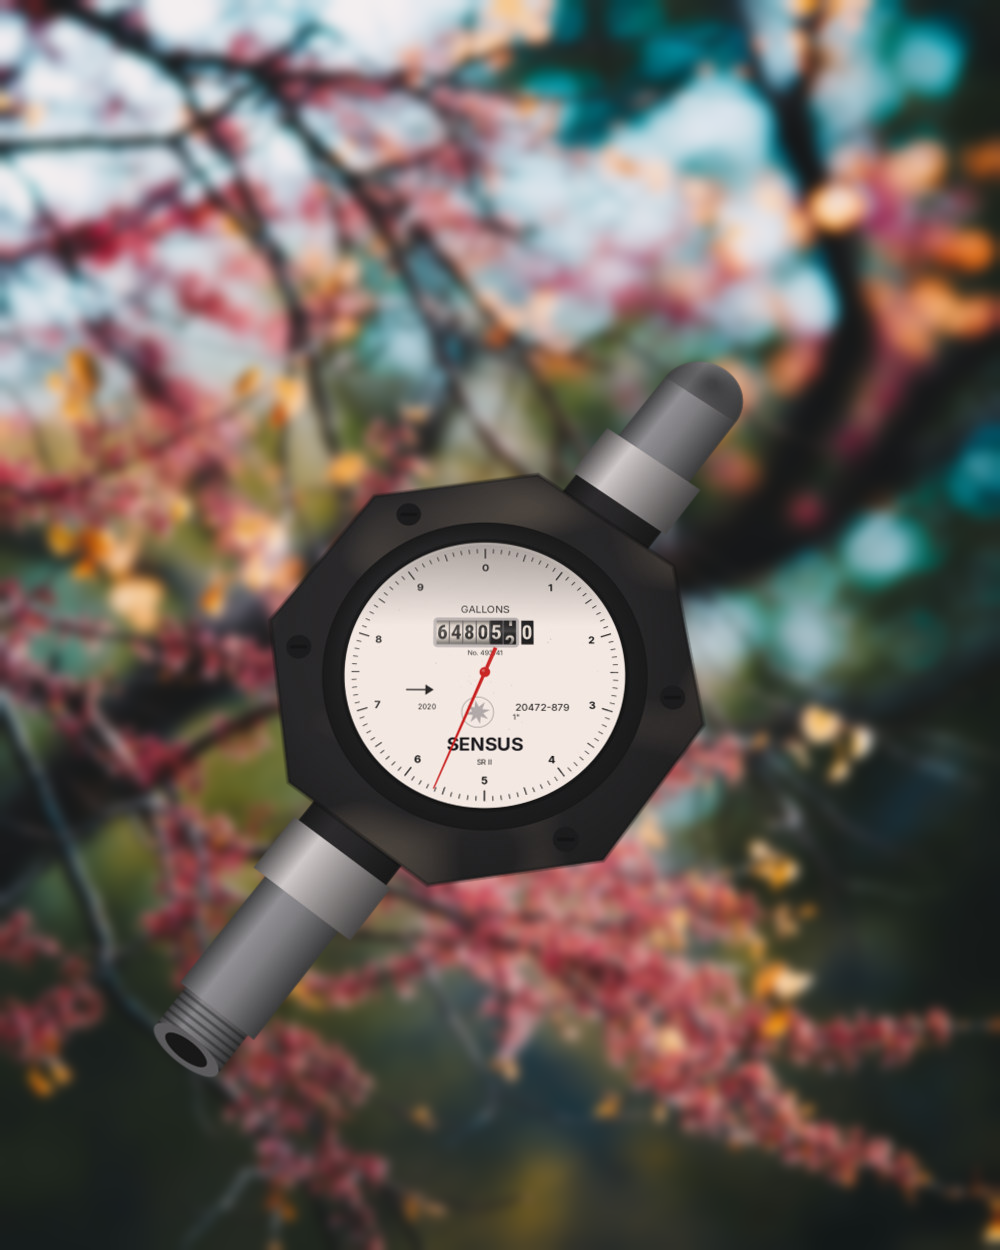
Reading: 6480515.6 gal
